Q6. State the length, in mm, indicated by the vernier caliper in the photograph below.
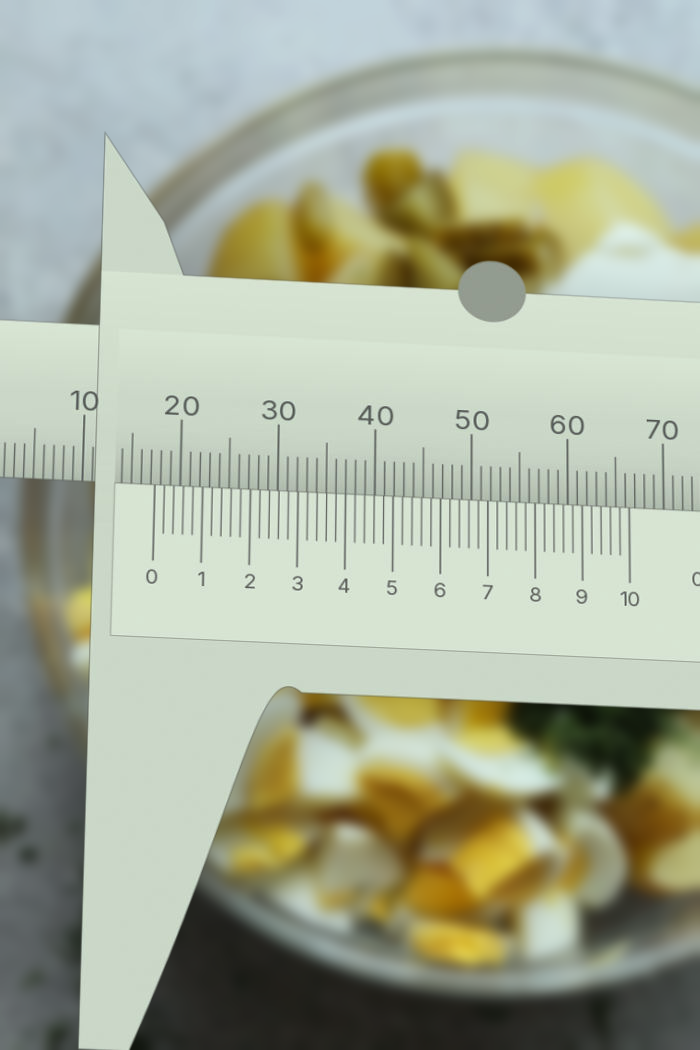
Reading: 17.4 mm
